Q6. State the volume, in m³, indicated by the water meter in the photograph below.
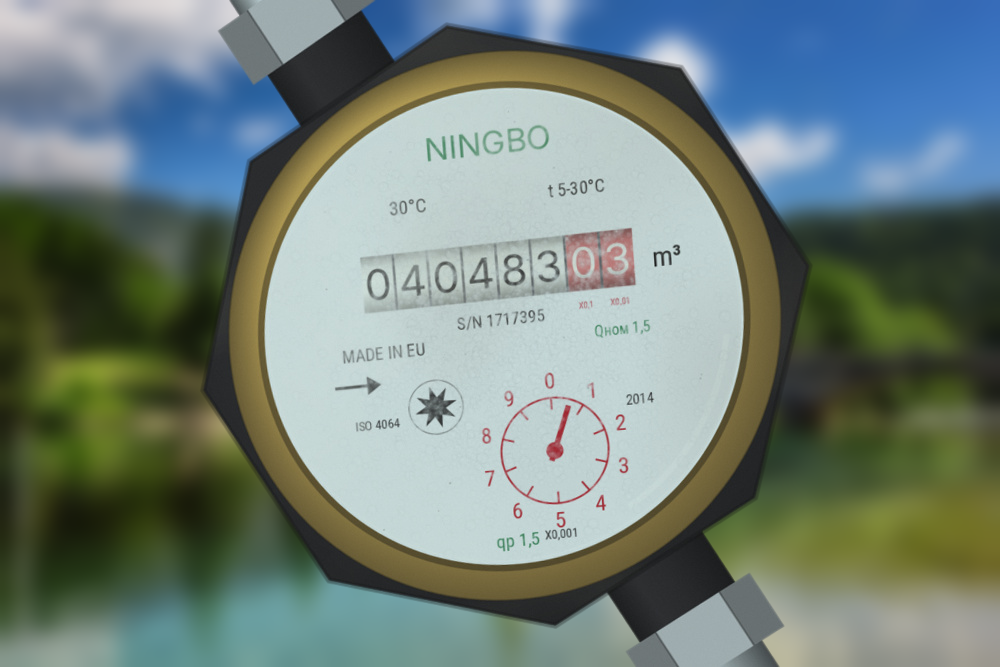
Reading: 40483.030 m³
